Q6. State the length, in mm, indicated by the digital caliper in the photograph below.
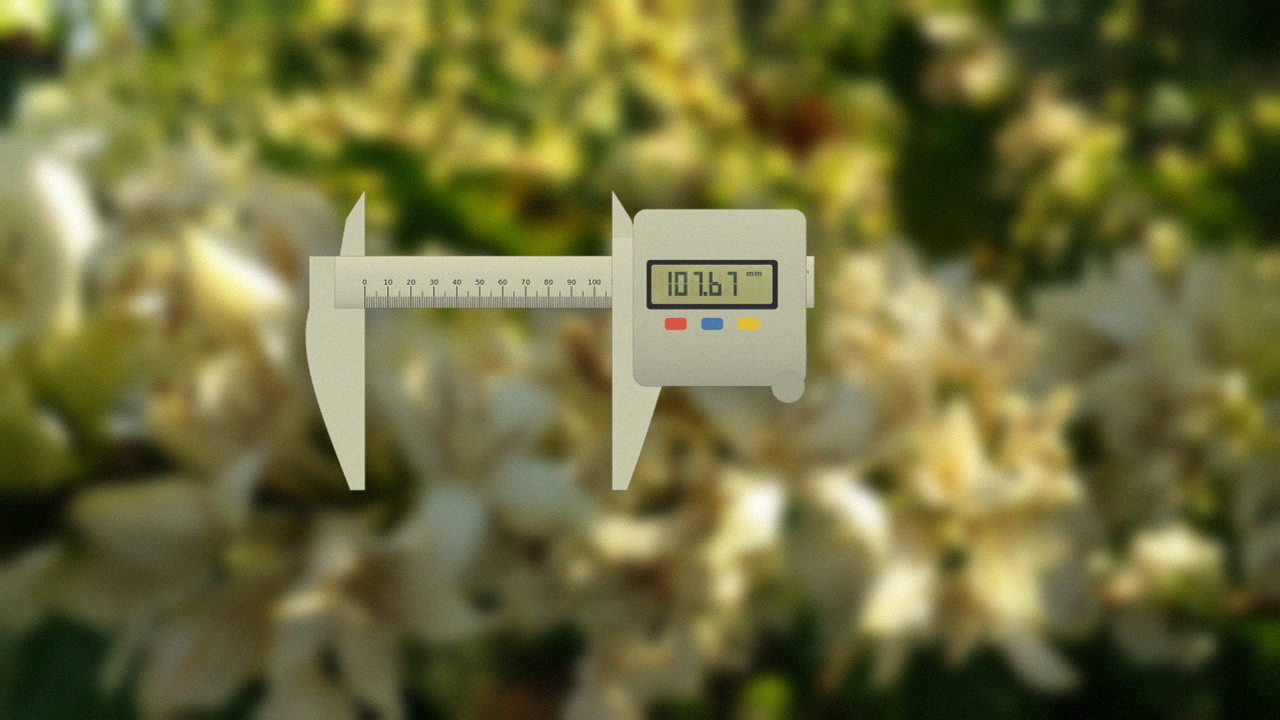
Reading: 107.67 mm
